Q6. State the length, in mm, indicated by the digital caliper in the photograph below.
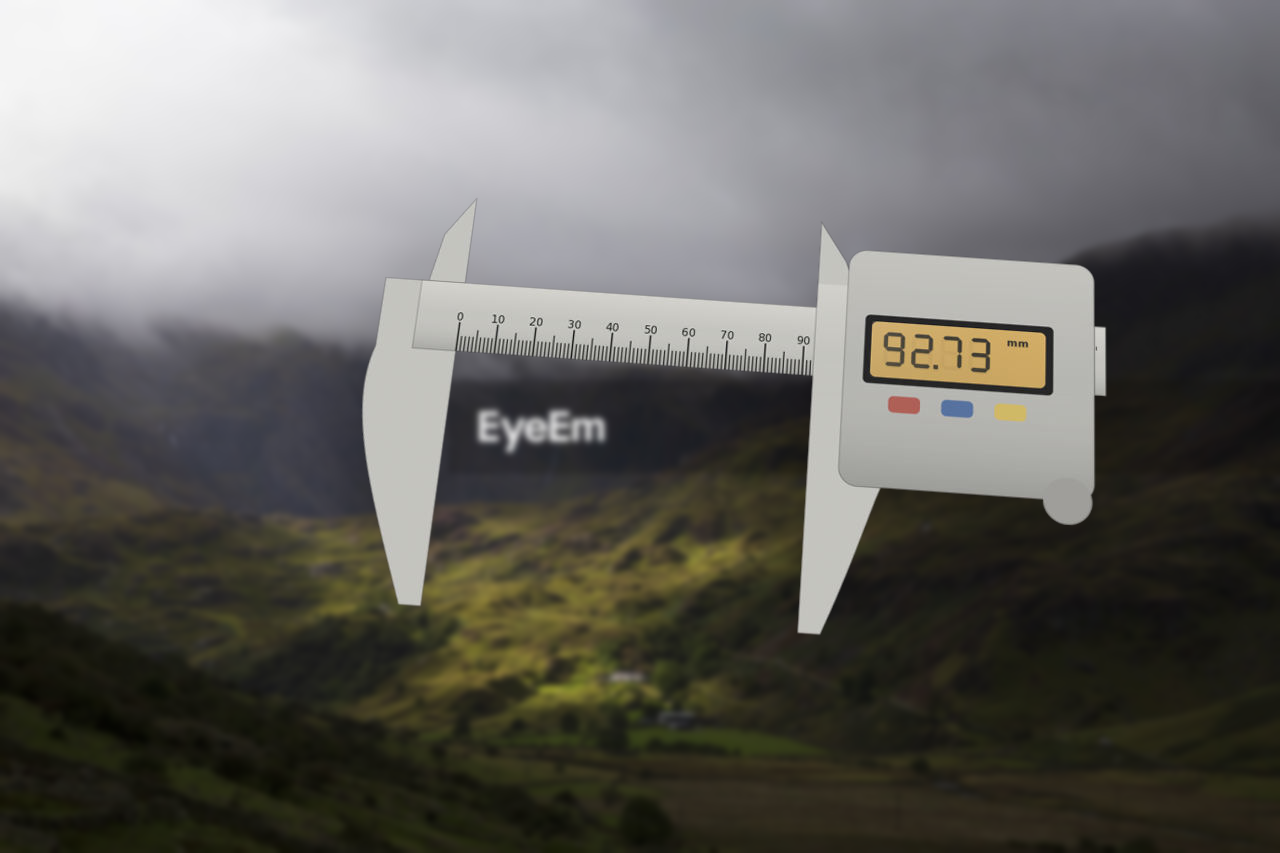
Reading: 92.73 mm
